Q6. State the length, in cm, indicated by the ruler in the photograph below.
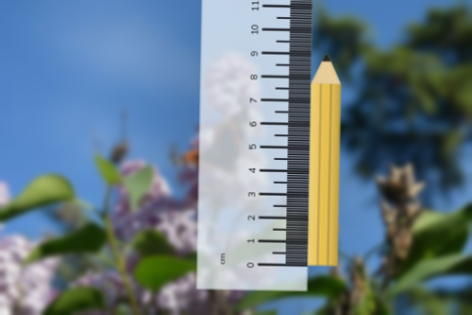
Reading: 9 cm
